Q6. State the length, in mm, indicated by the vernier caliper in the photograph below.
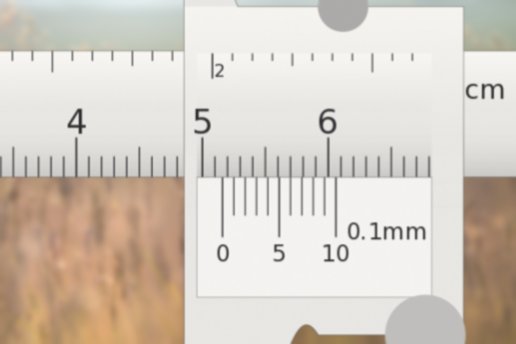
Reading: 51.6 mm
